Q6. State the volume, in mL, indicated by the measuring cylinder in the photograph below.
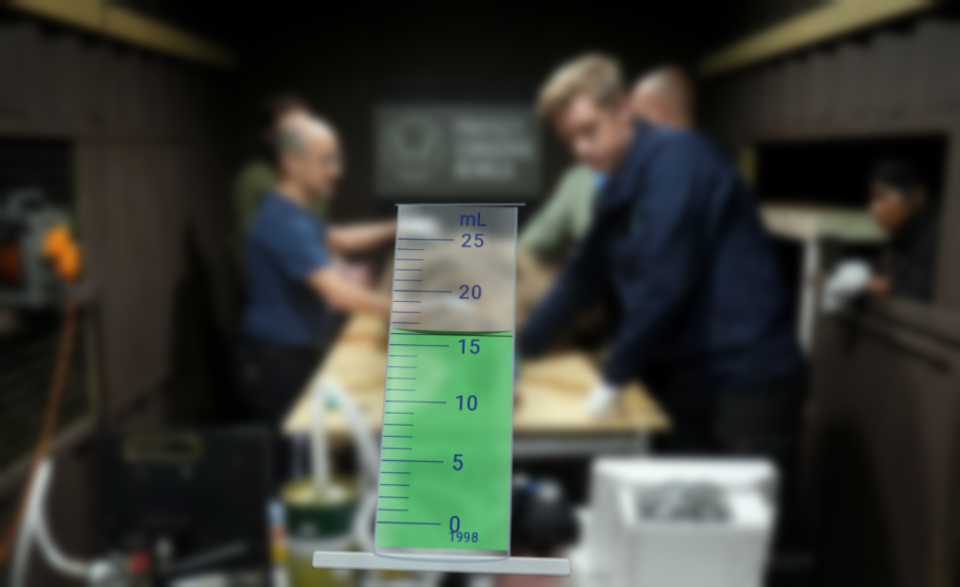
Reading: 16 mL
